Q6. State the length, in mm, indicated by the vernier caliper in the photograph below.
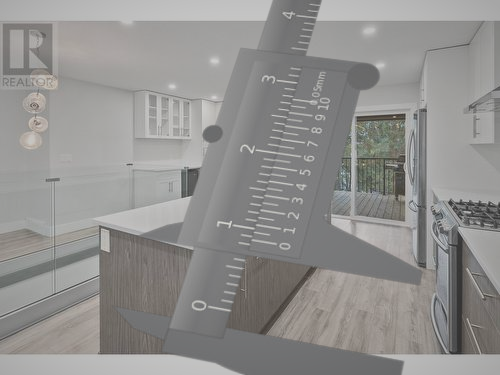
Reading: 8.6 mm
